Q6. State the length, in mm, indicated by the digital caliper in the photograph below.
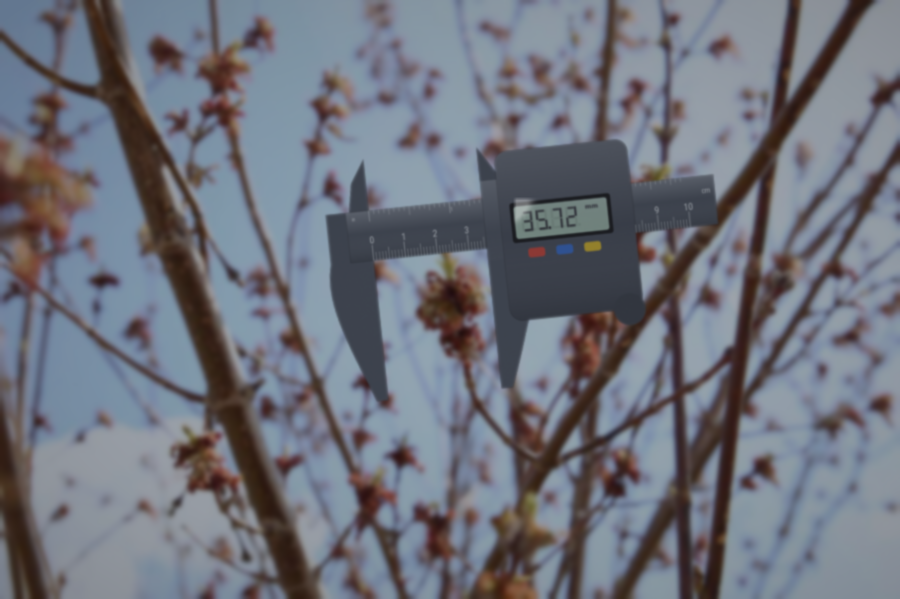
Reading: 35.72 mm
